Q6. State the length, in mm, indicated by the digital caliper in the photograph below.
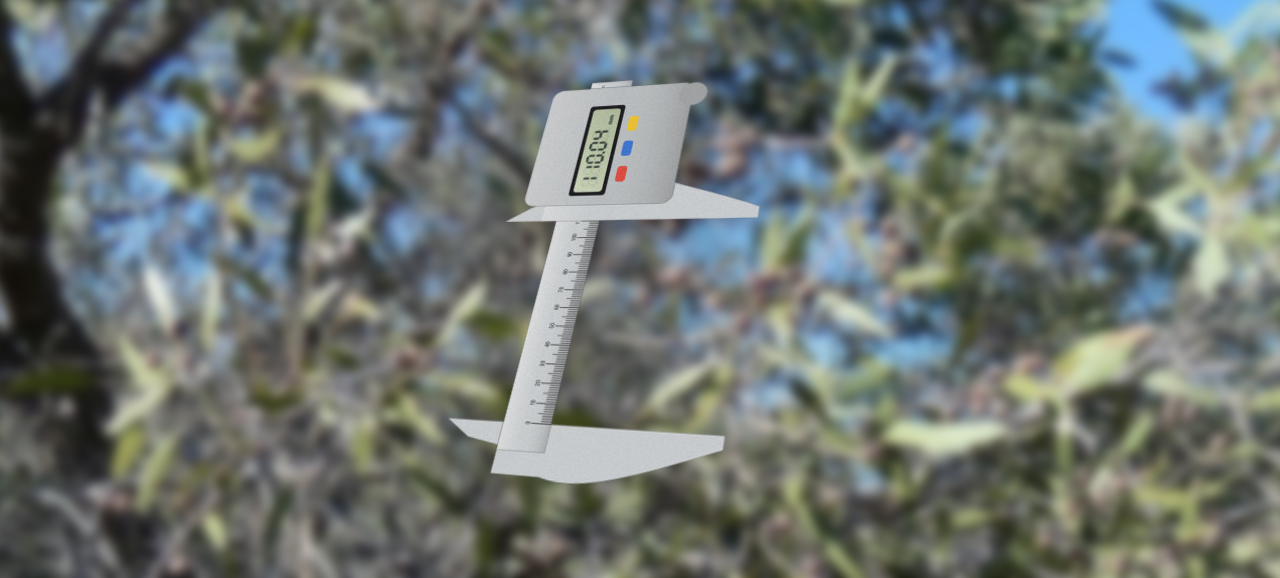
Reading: 110.04 mm
